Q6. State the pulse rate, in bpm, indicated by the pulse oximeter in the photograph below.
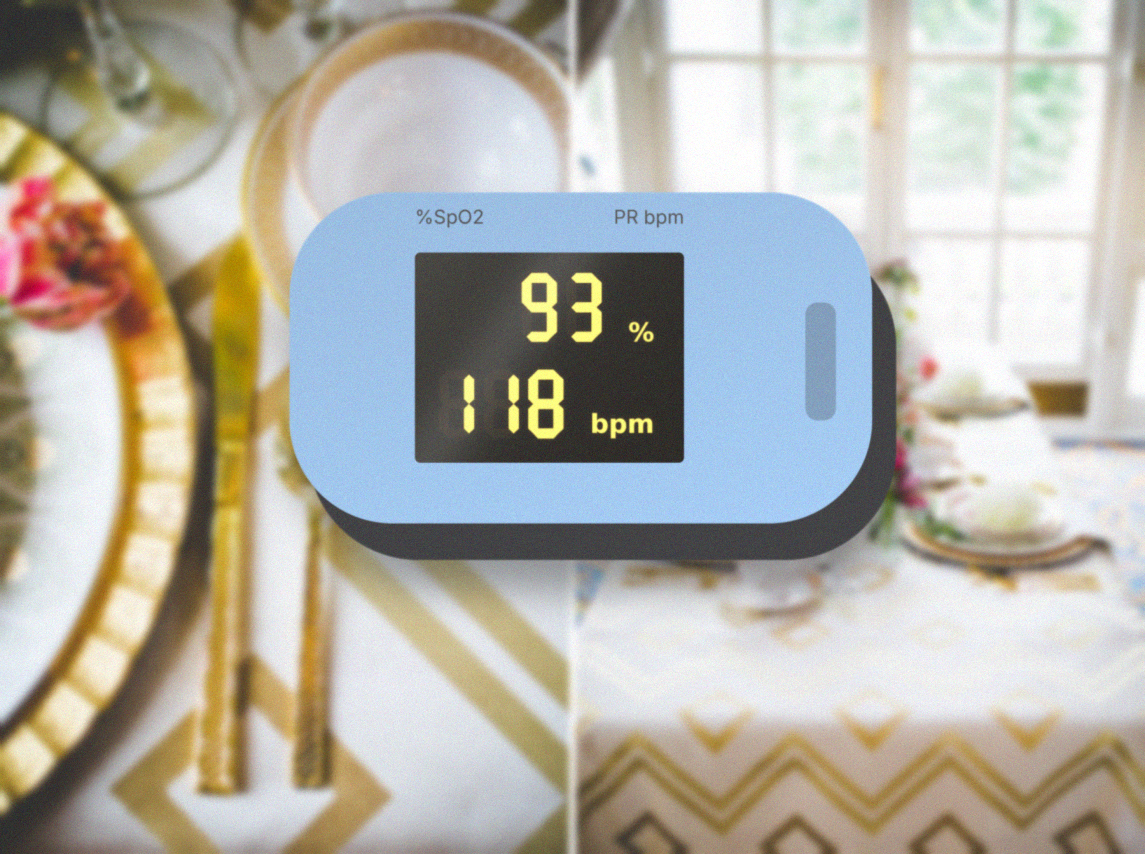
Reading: 118 bpm
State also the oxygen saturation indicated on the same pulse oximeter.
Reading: 93 %
